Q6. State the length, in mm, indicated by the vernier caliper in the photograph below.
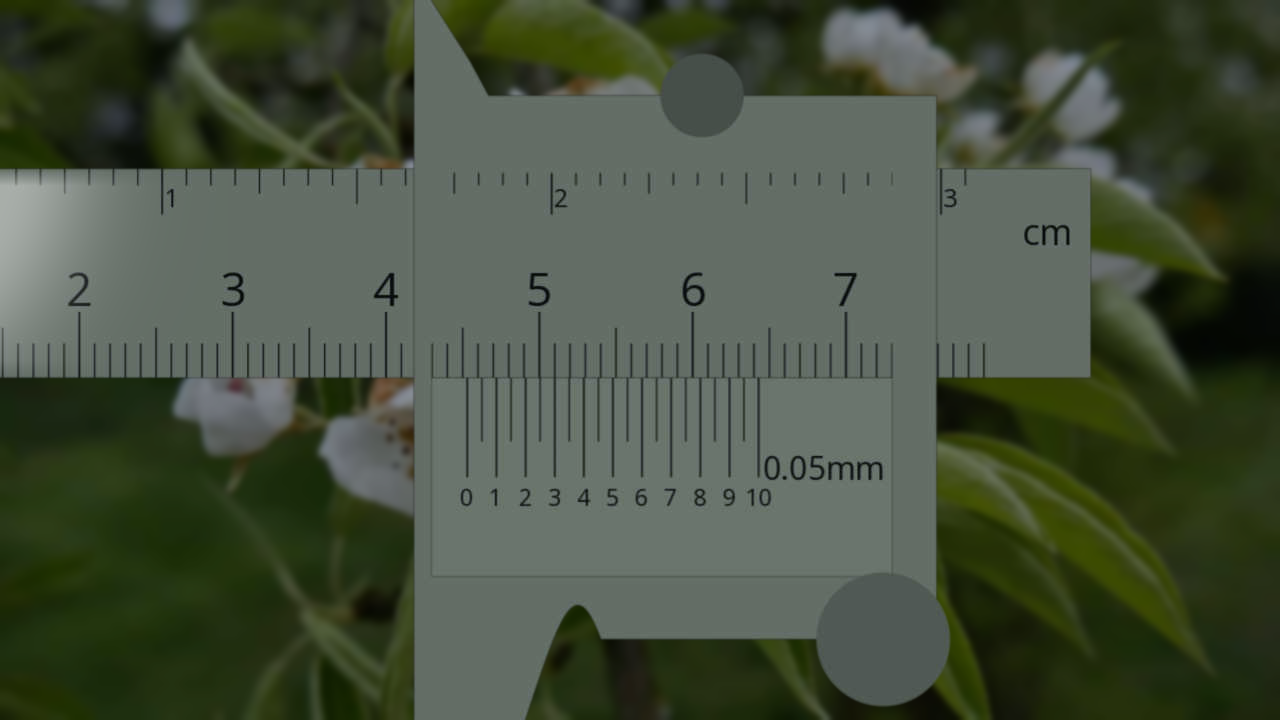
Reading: 45.3 mm
